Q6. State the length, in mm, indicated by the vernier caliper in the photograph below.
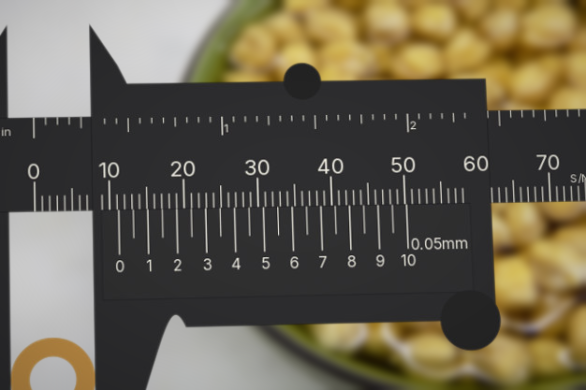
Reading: 11.2 mm
